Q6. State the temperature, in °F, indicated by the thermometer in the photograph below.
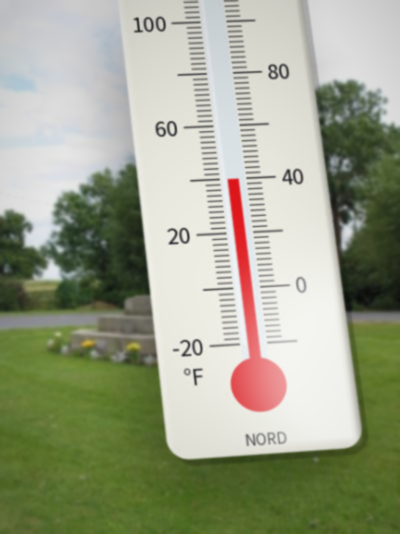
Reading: 40 °F
